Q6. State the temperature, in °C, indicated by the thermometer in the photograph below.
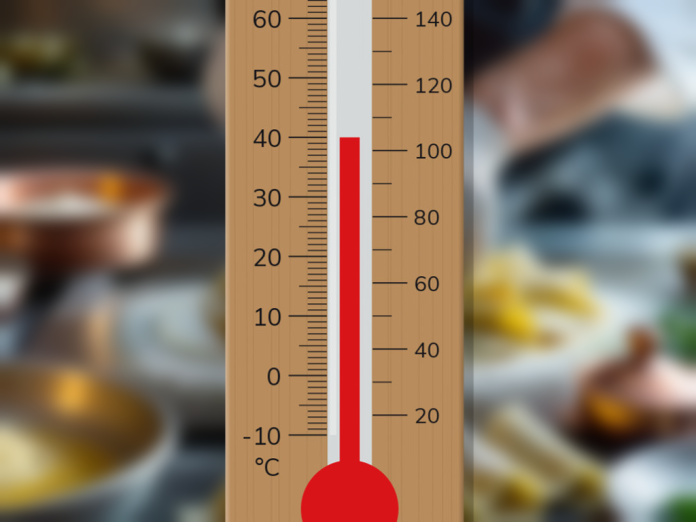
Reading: 40 °C
